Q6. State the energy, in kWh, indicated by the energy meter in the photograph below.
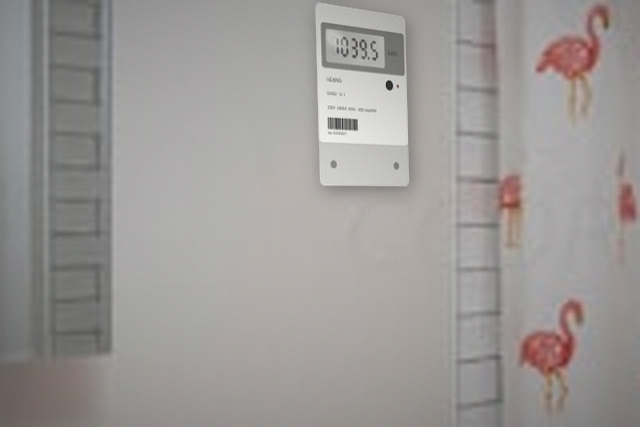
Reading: 1039.5 kWh
